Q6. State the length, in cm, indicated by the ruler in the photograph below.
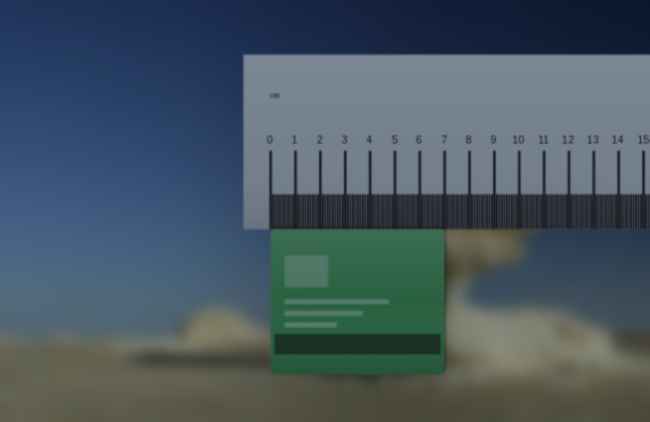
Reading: 7 cm
